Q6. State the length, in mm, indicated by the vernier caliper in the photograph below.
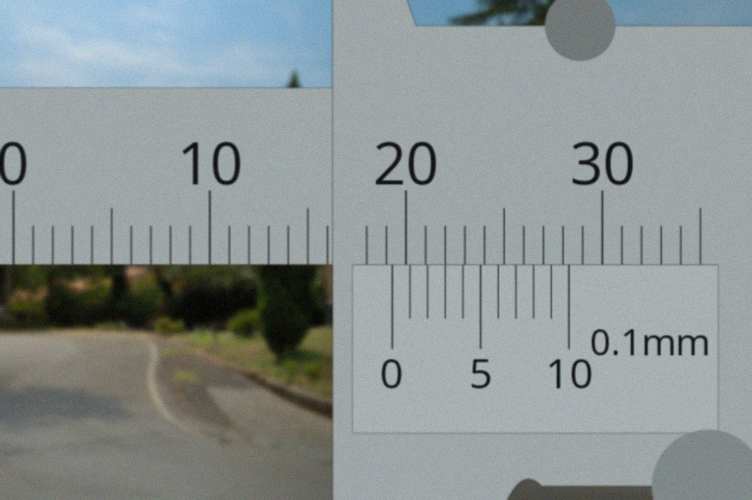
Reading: 19.3 mm
